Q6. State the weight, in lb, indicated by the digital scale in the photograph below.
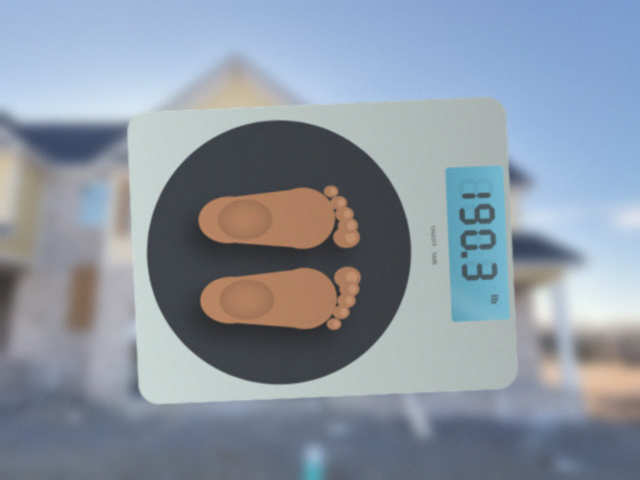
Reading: 190.3 lb
